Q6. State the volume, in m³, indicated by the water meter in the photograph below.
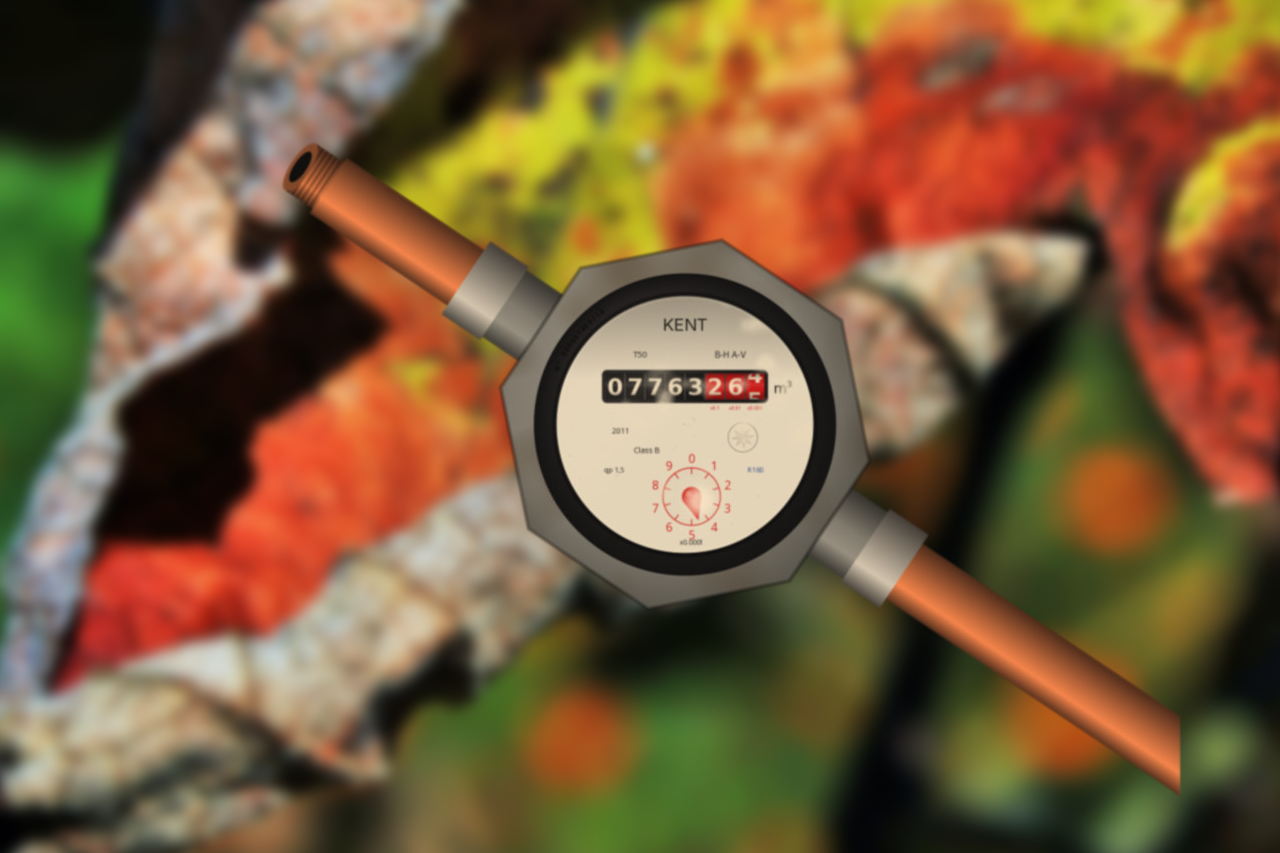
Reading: 7763.2644 m³
